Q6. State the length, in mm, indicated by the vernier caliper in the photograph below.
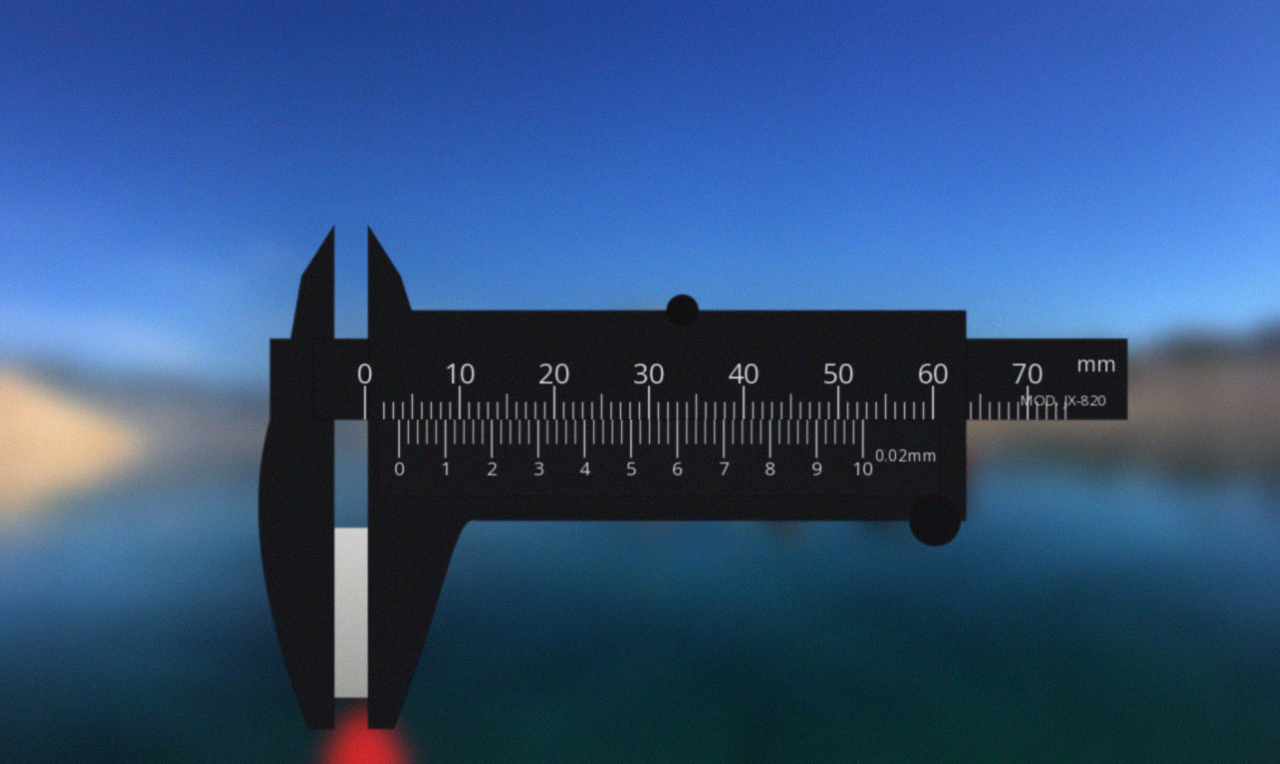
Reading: 3.6 mm
